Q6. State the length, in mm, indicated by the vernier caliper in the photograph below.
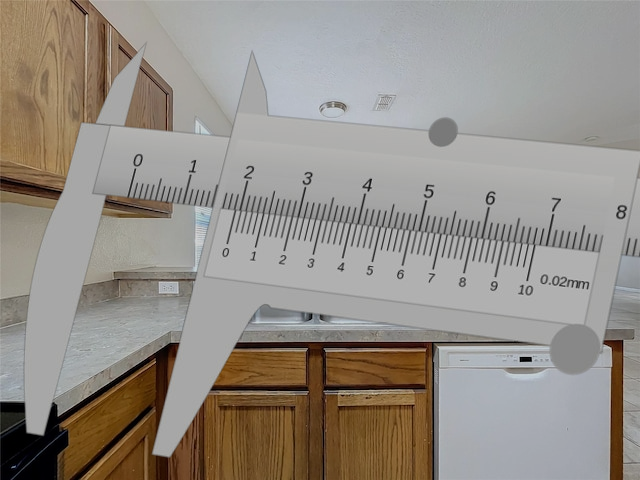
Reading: 19.2 mm
